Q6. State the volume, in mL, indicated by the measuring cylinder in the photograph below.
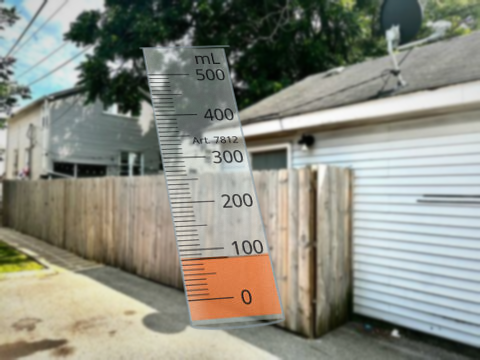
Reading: 80 mL
